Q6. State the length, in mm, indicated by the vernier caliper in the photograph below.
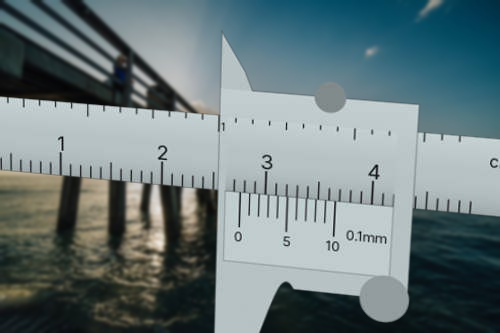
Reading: 27.6 mm
